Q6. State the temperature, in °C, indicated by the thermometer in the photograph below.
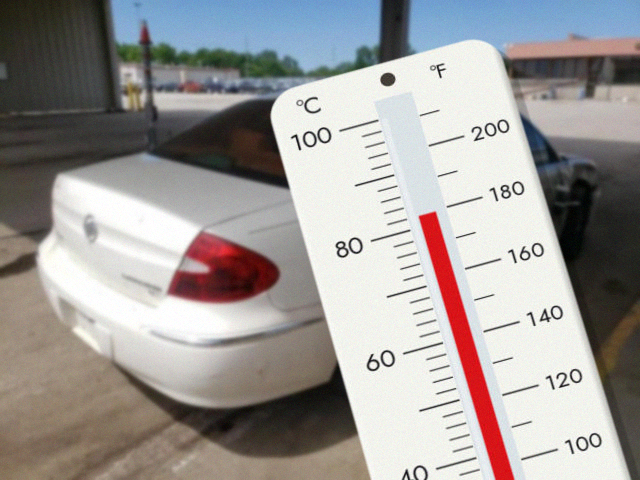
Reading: 82 °C
